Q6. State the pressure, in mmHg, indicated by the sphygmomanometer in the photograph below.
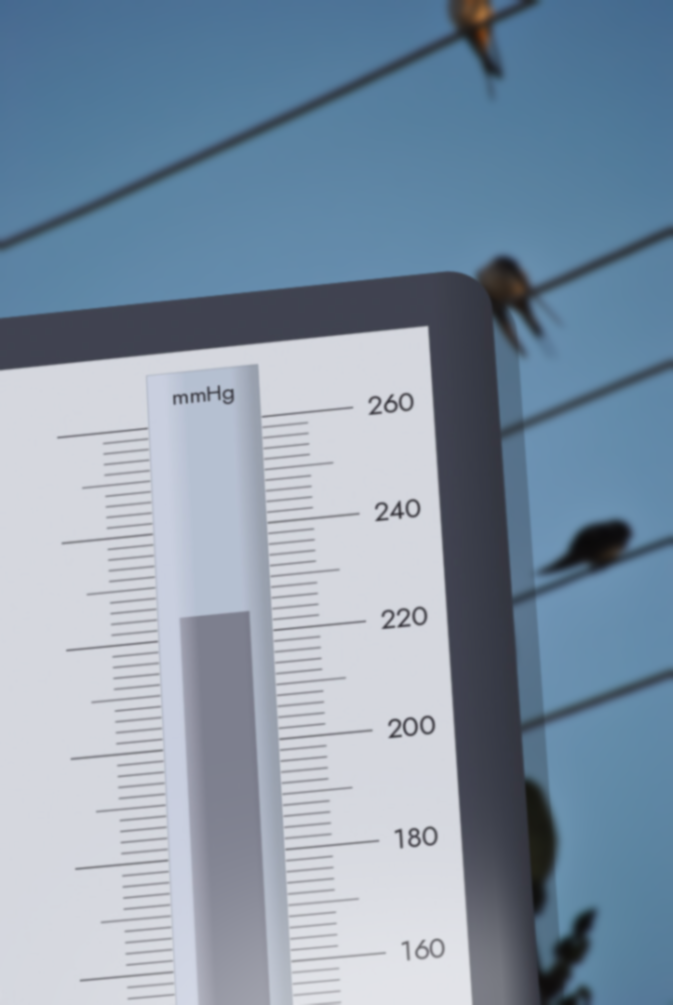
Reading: 224 mmHg
